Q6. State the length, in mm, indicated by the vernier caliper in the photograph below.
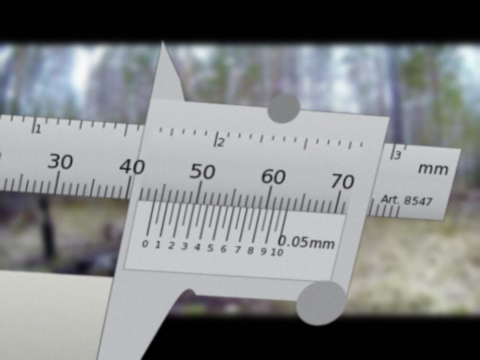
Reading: 44.0 mm
